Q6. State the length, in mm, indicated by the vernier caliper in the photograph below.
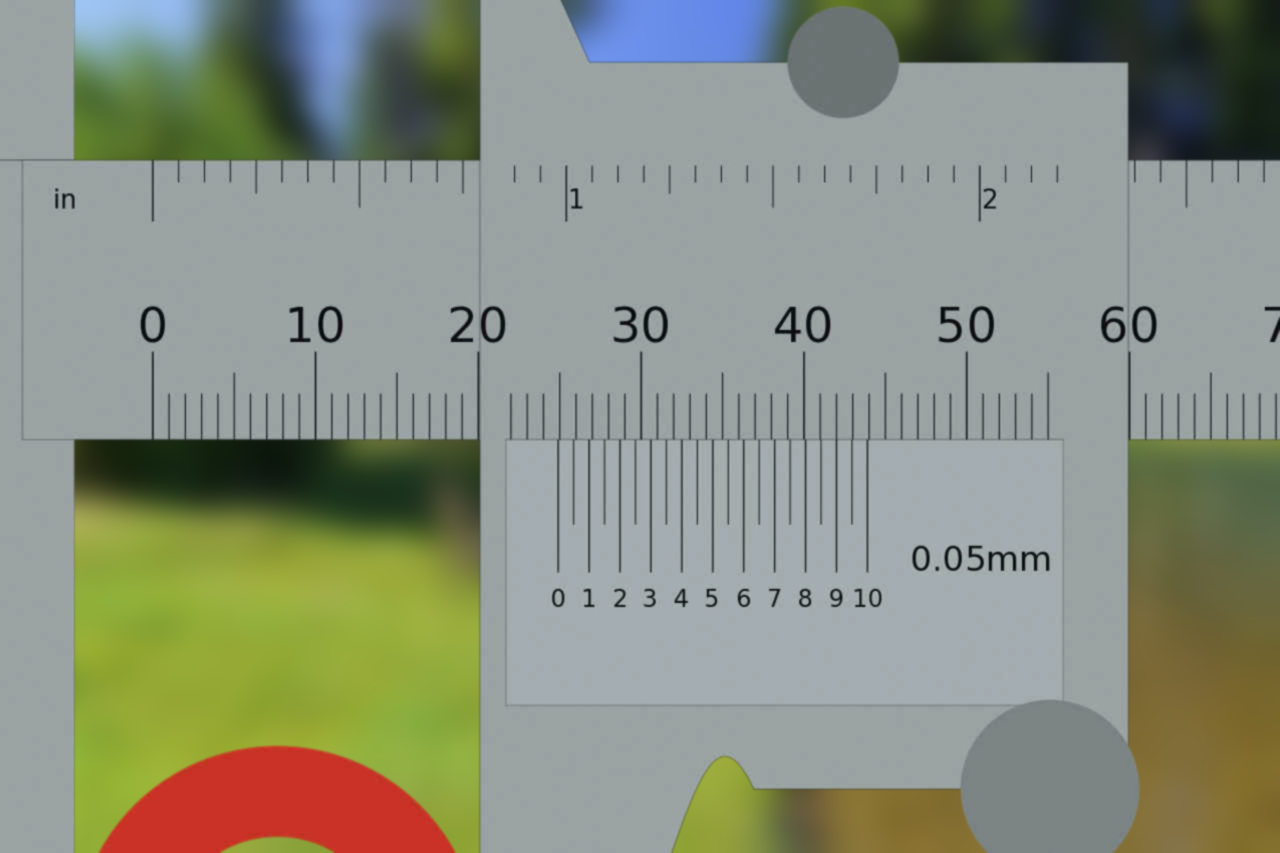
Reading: 24.9 mm
